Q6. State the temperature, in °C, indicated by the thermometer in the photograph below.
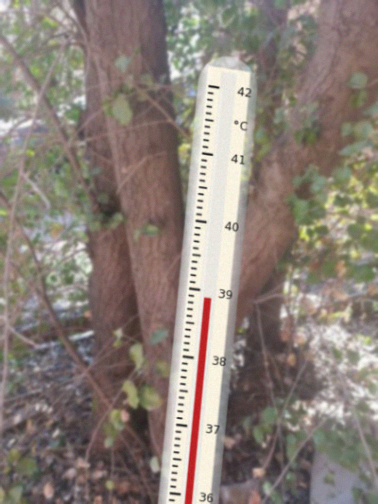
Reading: 38.9 °C
